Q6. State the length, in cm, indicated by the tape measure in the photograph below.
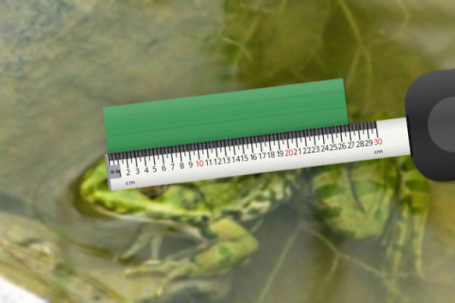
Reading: 27 cm
